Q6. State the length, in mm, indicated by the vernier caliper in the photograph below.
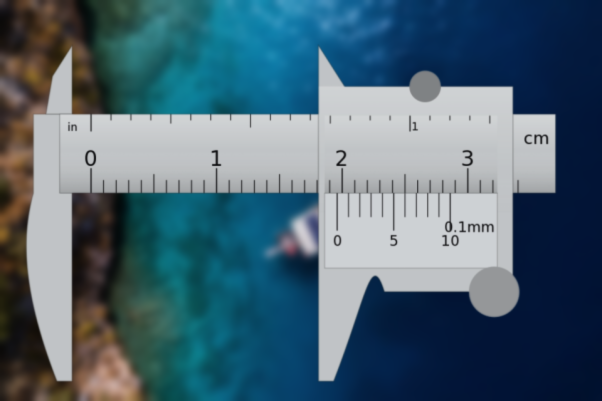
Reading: 19.6 mm
